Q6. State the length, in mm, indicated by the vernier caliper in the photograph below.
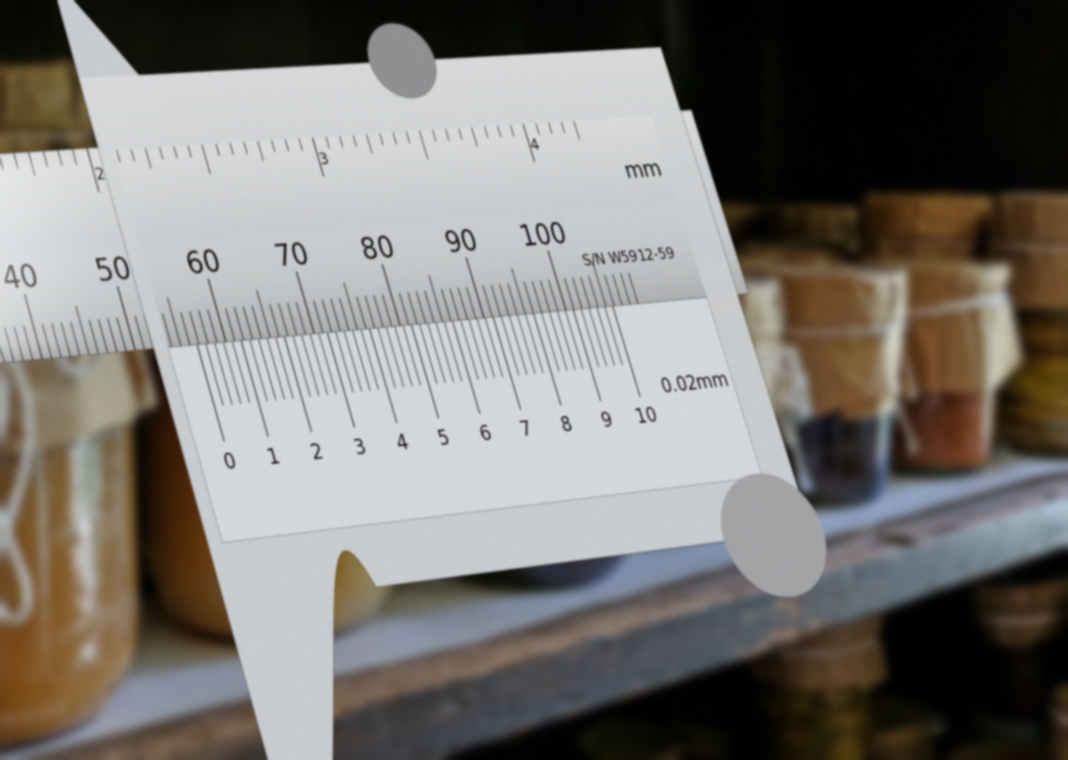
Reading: 56.8 mm
